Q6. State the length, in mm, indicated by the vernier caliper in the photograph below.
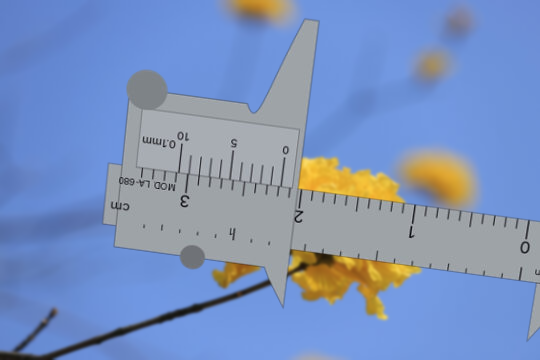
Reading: 21.8 mm
